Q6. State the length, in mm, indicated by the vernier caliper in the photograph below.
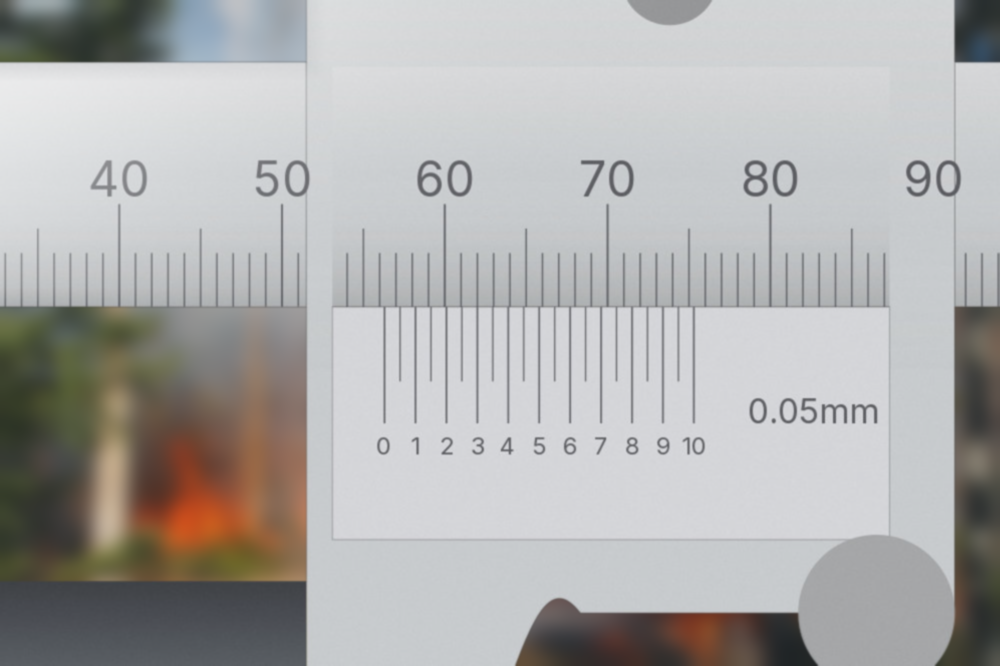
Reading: 56.3 mm
